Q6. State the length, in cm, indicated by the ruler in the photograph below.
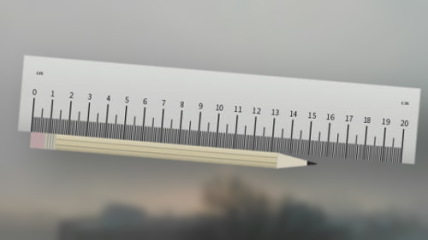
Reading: 15.5 cm
